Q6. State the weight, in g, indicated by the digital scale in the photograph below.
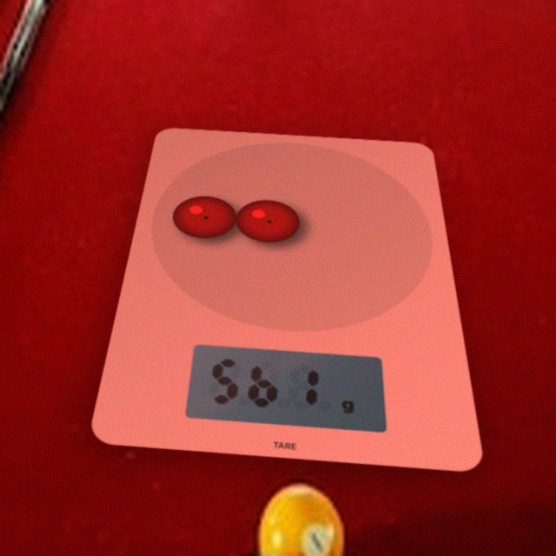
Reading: 561 g
